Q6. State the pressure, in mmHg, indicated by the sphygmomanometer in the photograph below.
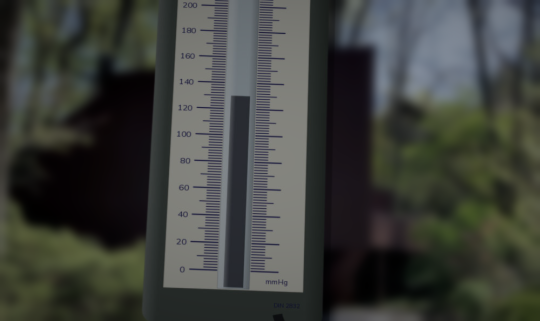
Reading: 130 mmHg
